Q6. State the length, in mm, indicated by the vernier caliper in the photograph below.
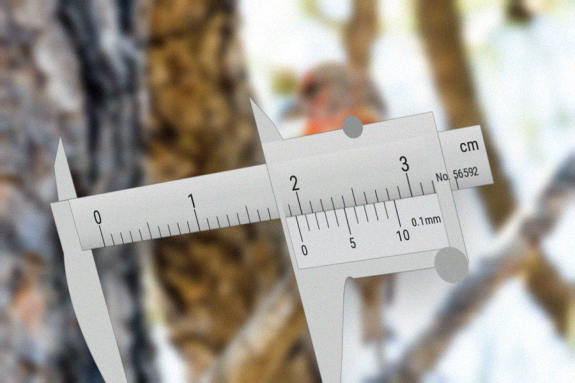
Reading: 19.4 mm
